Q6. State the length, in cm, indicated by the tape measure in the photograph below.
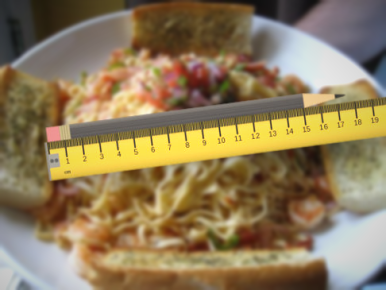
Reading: 17.5 cm
